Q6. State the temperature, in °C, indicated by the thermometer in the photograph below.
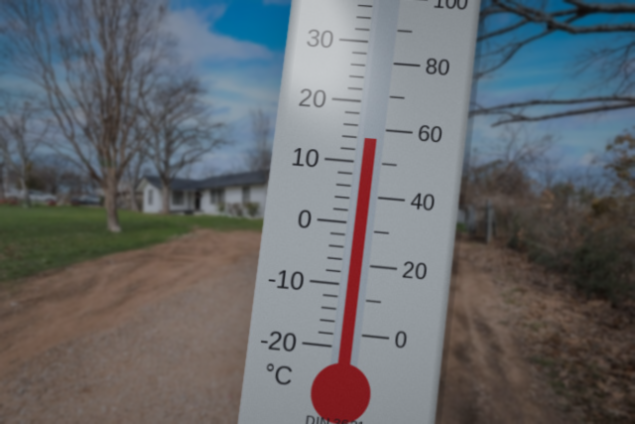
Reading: 14 °C
